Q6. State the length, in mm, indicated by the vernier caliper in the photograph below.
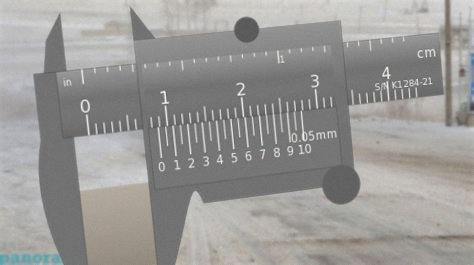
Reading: 8.8 mm
